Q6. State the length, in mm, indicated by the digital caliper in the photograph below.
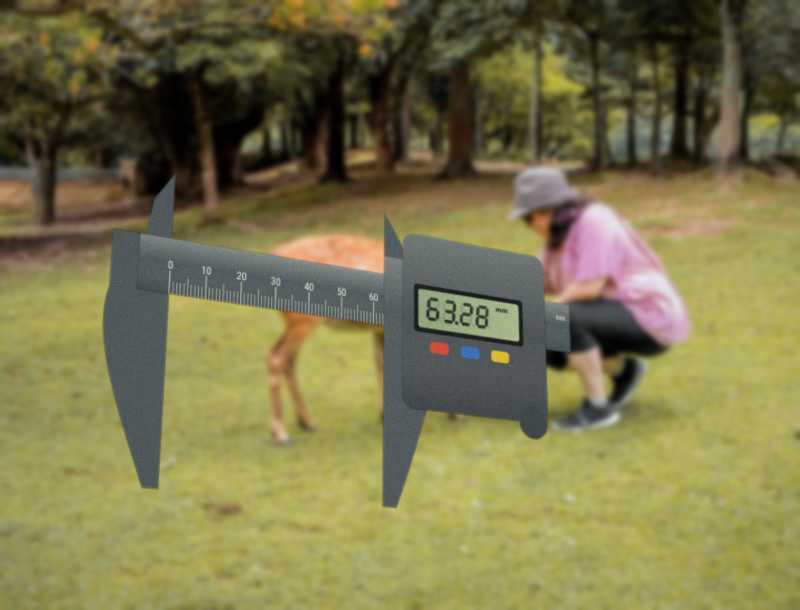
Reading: 63.28 mm
